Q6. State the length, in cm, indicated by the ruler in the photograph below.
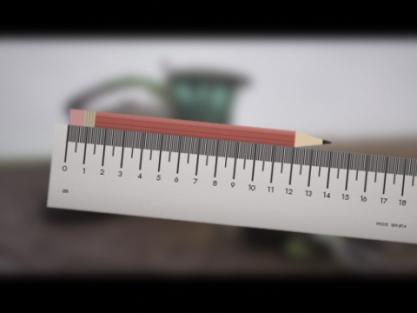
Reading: 14 cm
